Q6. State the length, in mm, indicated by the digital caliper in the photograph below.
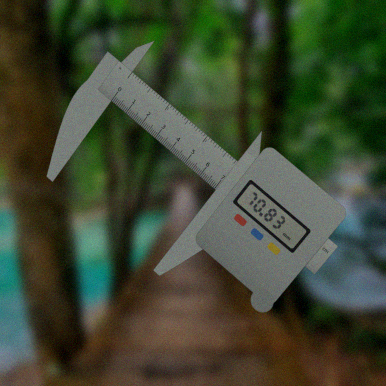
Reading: 70.83 mm
